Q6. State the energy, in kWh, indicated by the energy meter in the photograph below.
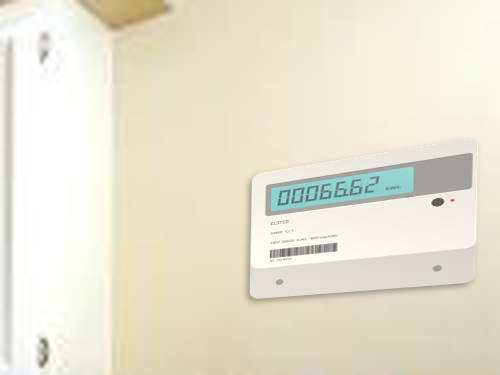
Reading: 66.62 kWh
